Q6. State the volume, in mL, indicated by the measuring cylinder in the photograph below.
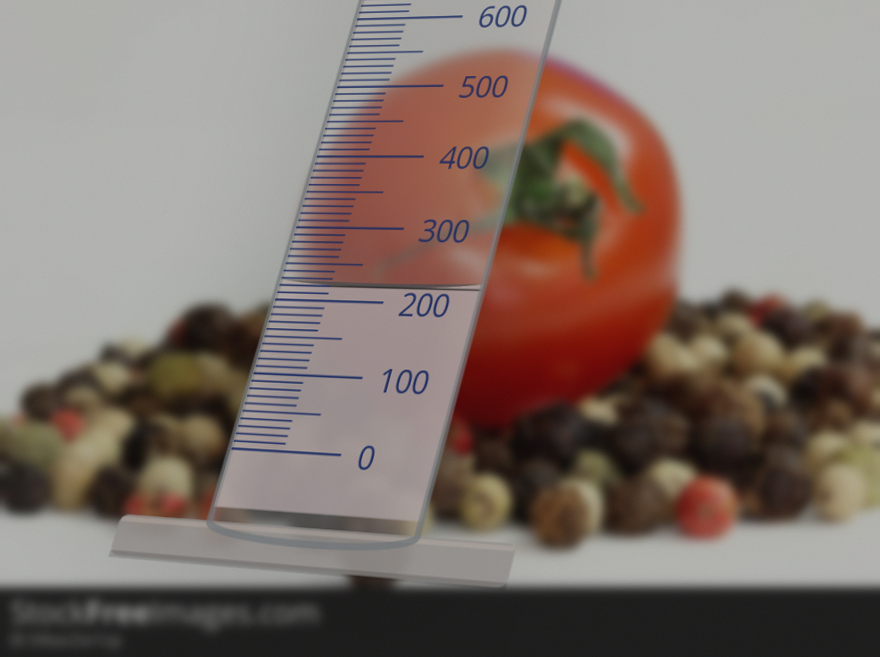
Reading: 220 mL
